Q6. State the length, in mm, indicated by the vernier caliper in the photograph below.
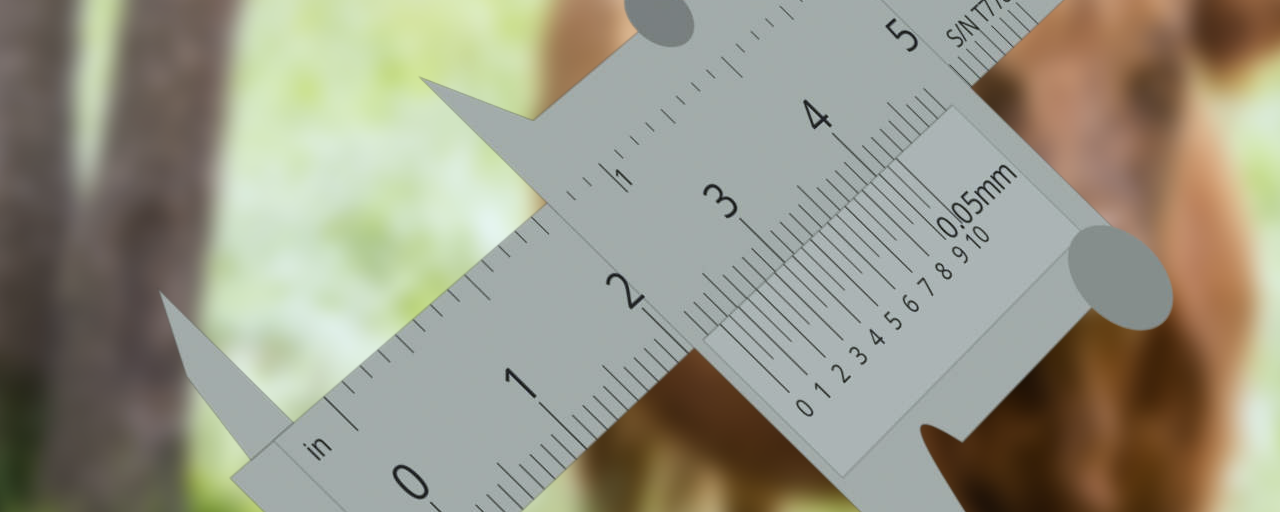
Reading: 23.2 mm
